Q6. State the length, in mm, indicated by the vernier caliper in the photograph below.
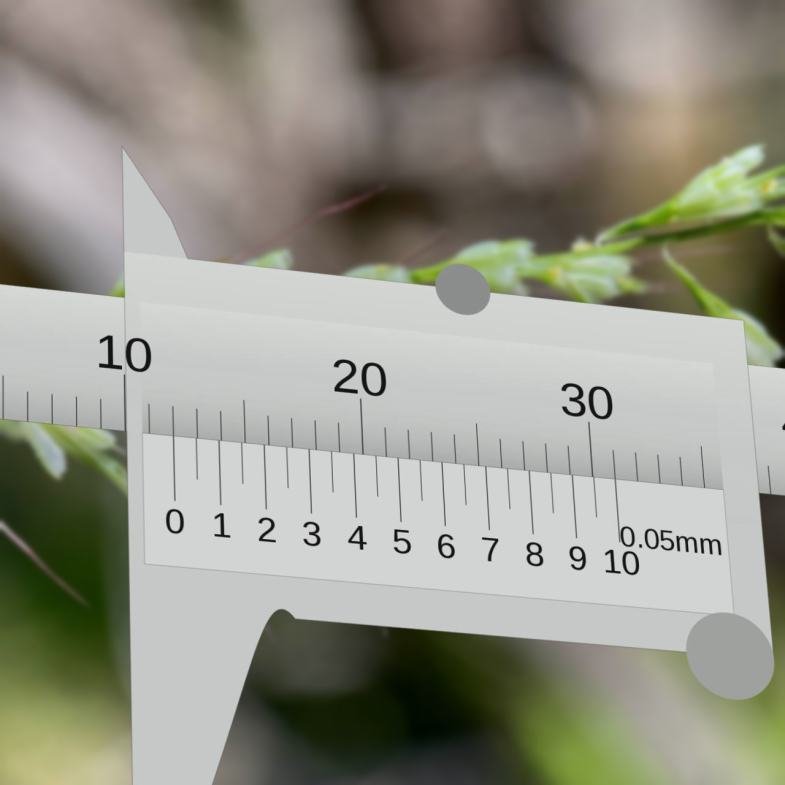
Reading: 12.00 mm
